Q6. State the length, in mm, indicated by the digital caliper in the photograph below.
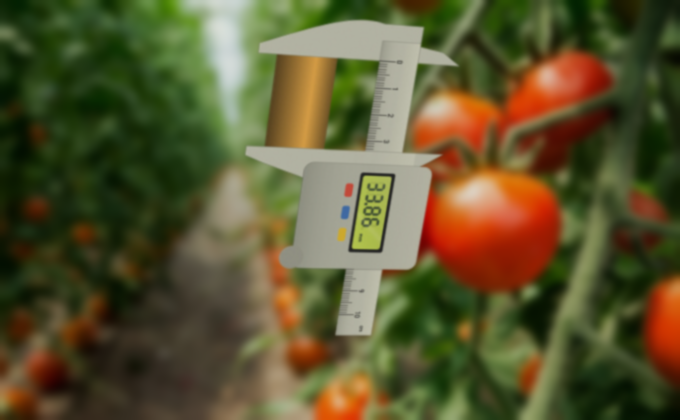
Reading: 33.86 mm
